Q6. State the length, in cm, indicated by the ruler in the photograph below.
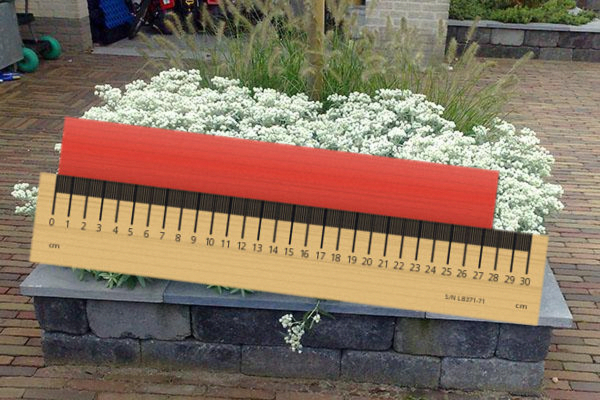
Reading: 27.5 cm
